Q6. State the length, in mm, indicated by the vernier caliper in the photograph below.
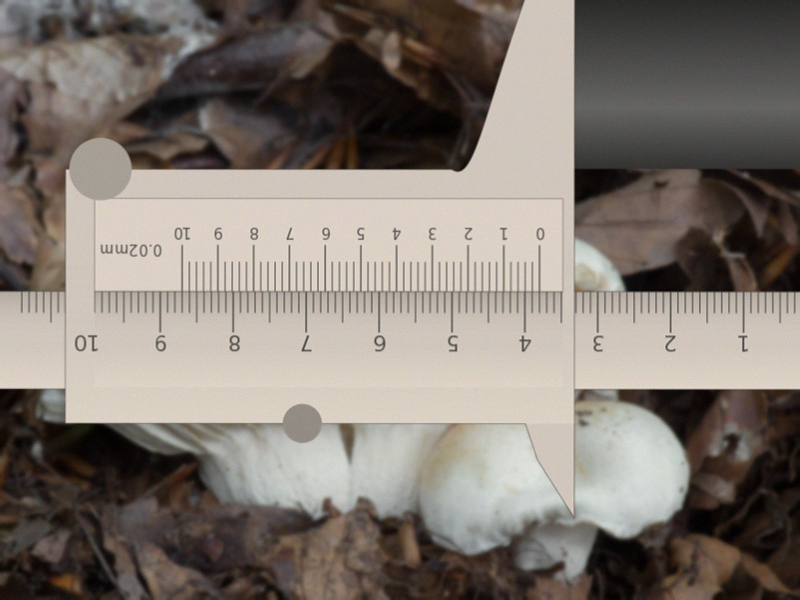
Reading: 38.0 mm
